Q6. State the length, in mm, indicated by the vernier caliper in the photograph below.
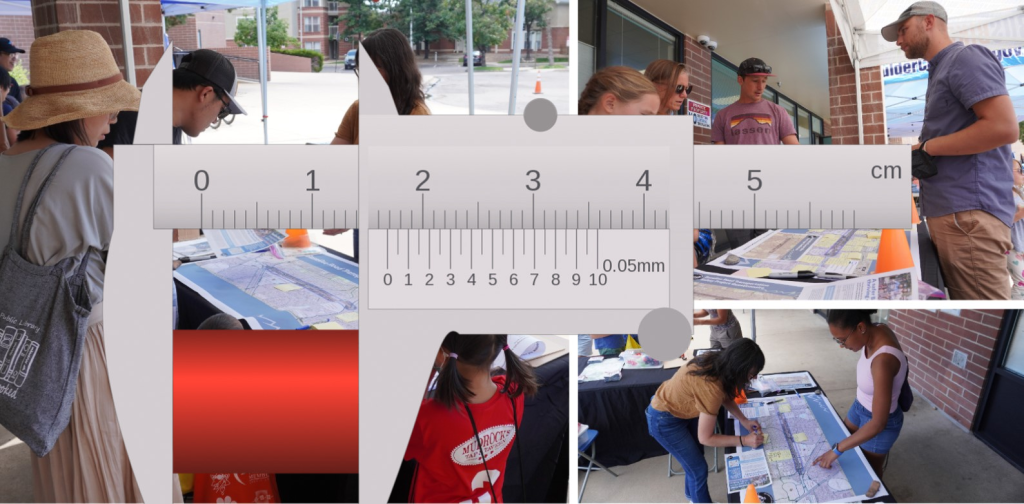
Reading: 16.8 mm
